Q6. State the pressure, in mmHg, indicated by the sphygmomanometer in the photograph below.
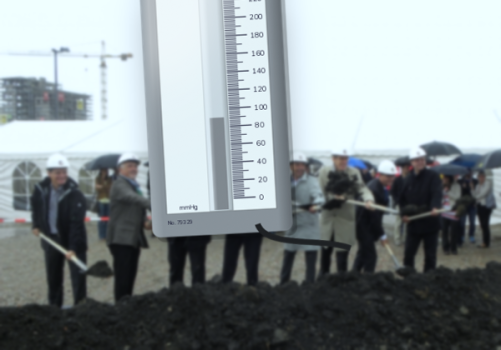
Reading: 90 mmHg
